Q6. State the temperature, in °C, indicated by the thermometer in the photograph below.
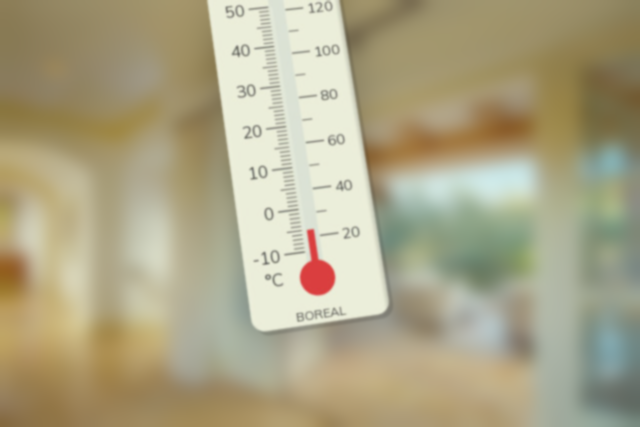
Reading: -5 °C
